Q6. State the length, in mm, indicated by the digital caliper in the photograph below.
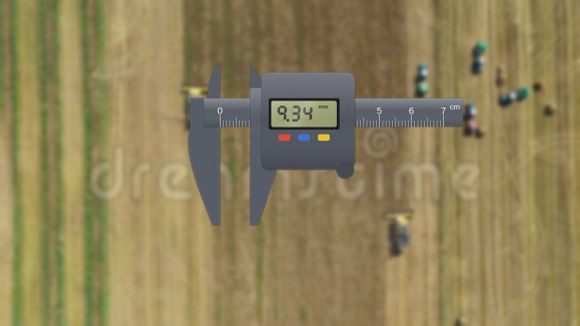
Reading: 9.34 mm
